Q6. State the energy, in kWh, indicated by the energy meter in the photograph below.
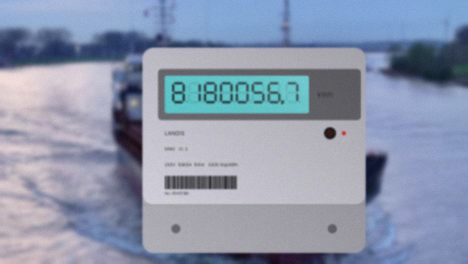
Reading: 8180056.7 kWh
